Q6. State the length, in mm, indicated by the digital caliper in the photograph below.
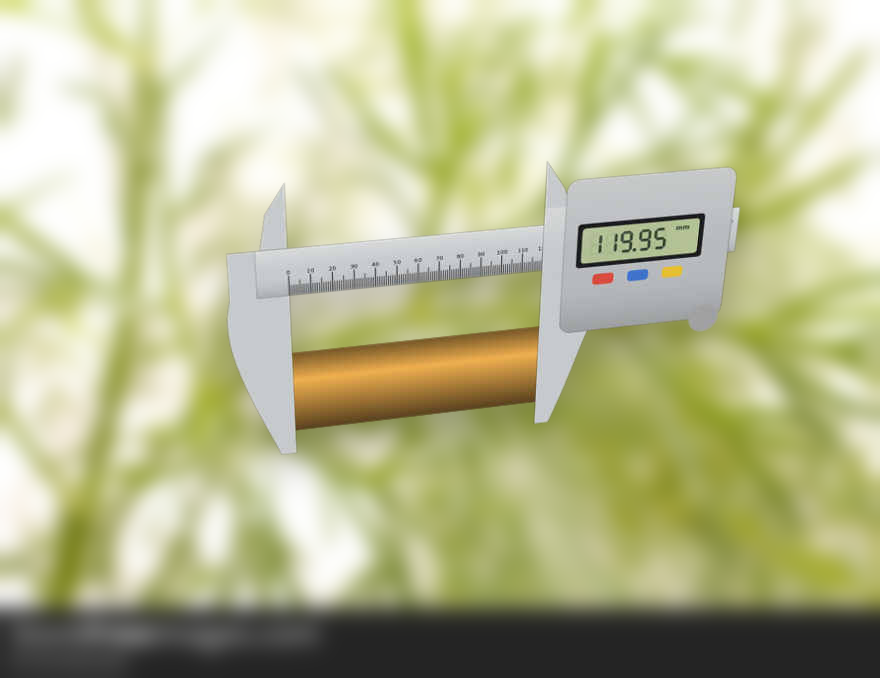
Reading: 119.95 mm
